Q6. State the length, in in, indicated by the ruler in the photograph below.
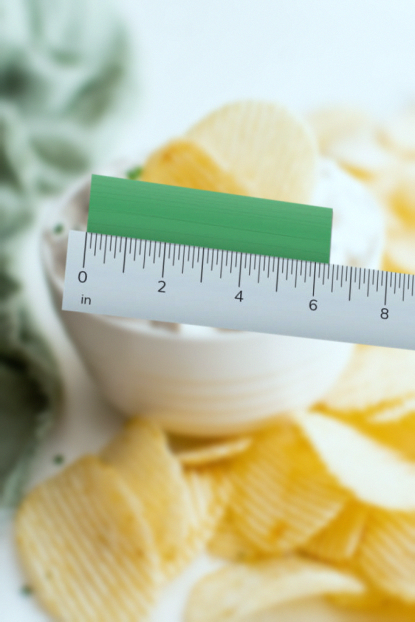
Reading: 6.375 in
